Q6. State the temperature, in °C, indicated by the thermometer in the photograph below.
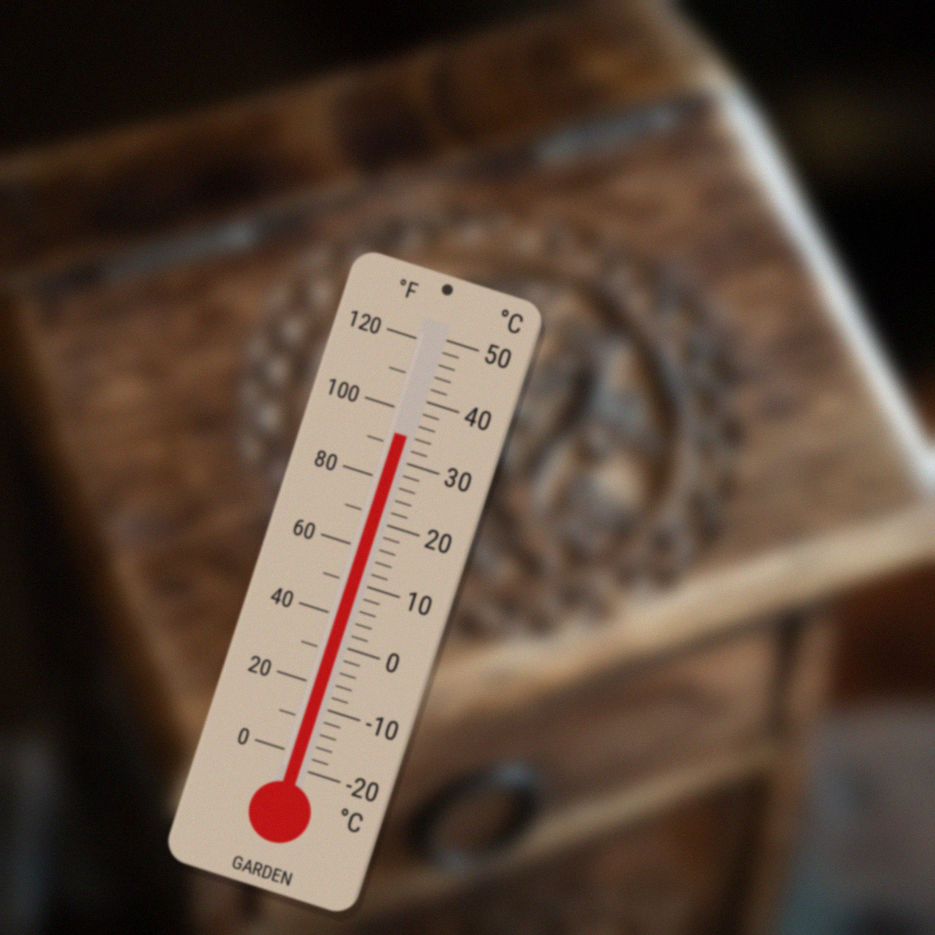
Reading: 34 °C
